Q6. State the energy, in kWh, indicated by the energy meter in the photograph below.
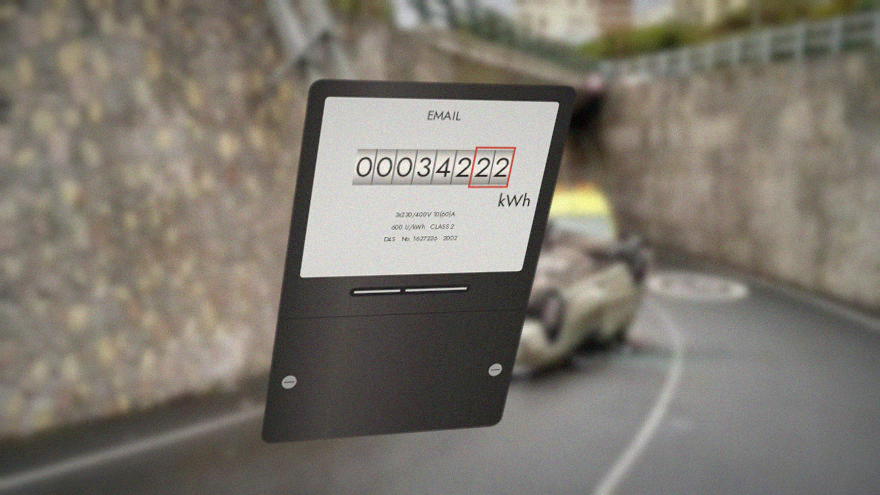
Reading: 342.22 kWh
